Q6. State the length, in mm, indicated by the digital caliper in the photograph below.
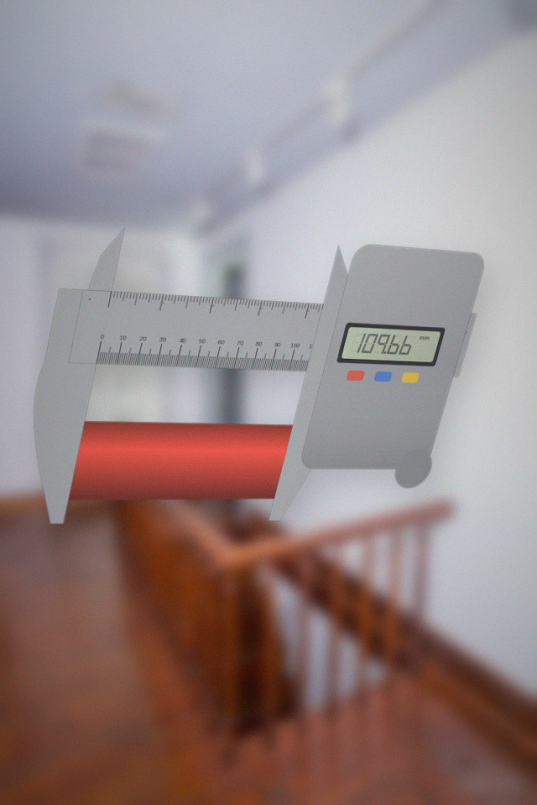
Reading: 109.66 mm
